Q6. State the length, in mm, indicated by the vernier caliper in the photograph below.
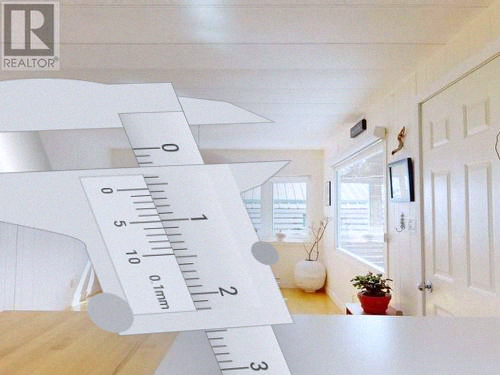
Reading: 5.6 mm
